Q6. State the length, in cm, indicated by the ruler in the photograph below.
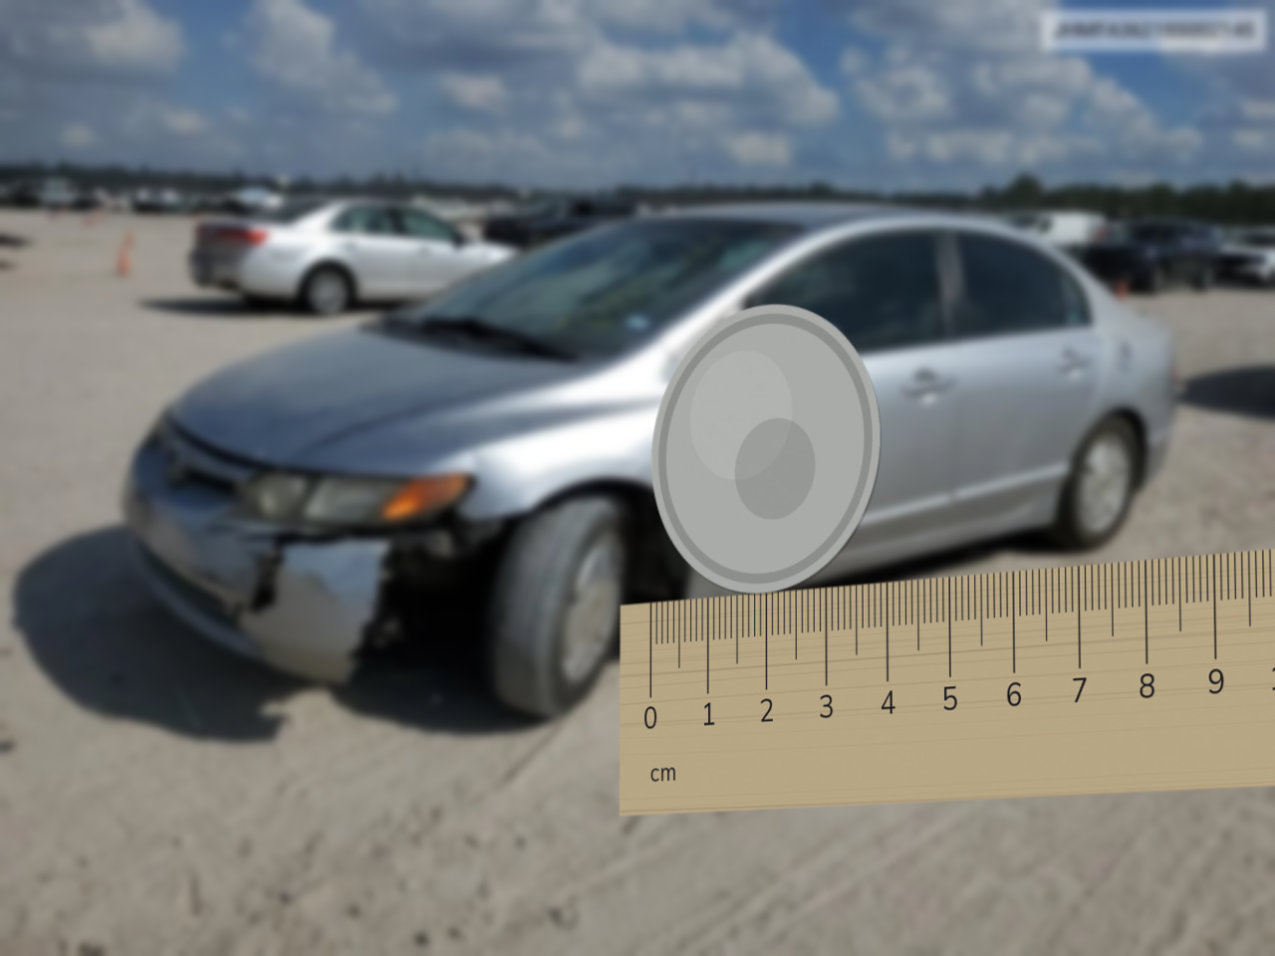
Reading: 3.9 cm
